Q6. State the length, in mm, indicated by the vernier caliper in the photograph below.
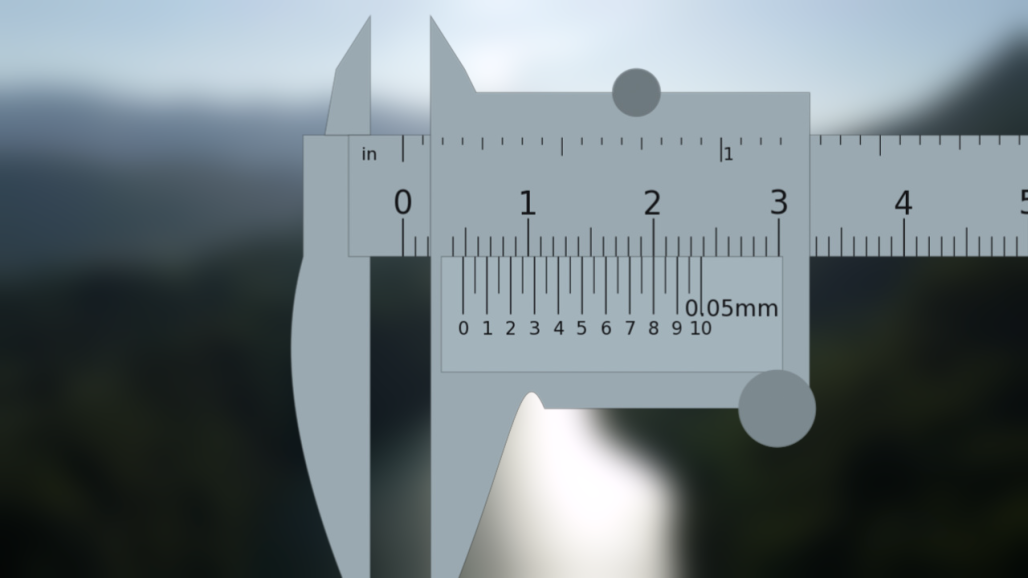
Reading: 4.8 mm
